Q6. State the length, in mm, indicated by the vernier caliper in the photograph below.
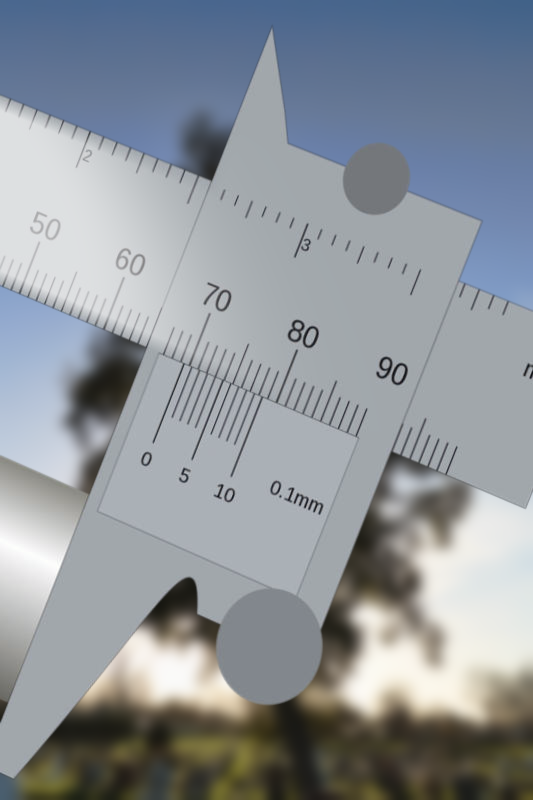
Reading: 69.4 mm
